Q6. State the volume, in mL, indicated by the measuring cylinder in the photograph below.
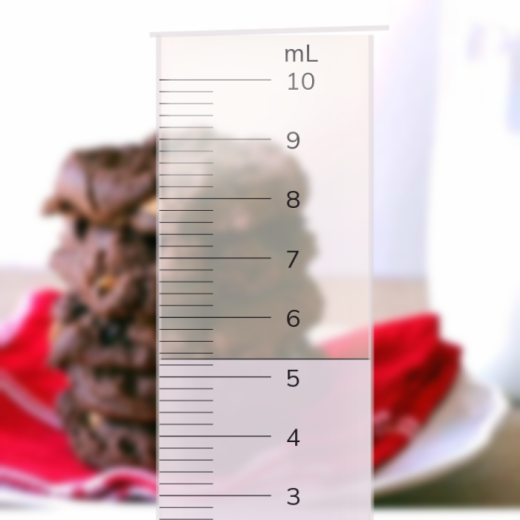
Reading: 5.3 mL
